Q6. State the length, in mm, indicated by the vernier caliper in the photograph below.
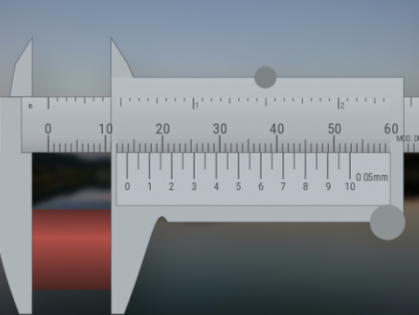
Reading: 13.8 mm
